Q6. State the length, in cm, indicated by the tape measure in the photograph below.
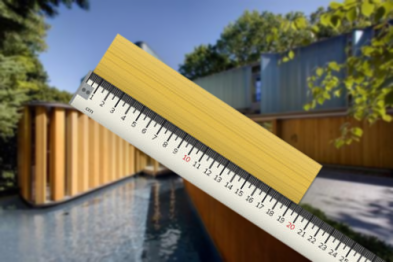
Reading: 19.5 cm
